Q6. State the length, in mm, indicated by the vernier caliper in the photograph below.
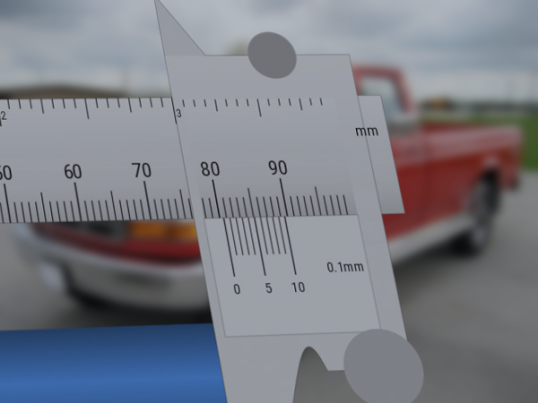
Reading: 80.6 mm
